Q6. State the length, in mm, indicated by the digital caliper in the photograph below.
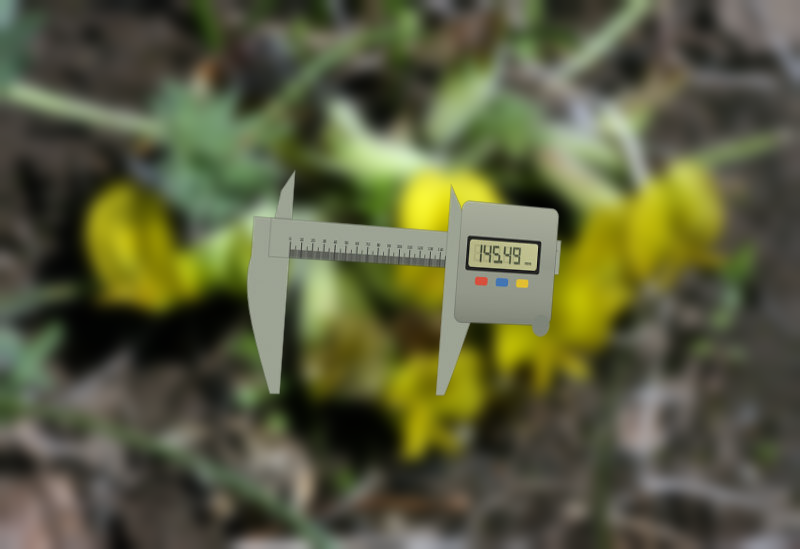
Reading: 145.49 mm
